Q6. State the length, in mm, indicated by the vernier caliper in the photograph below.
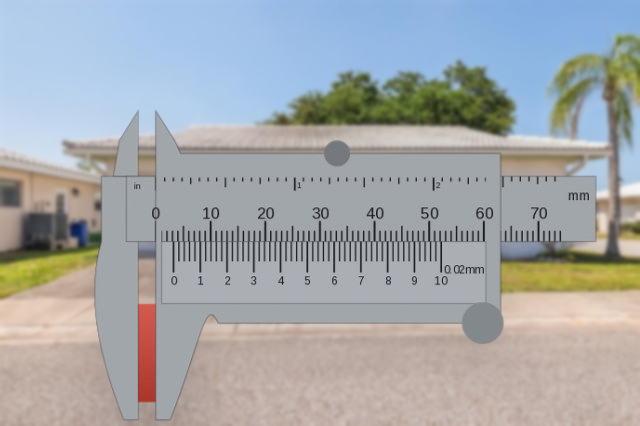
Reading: 3.2 mm
